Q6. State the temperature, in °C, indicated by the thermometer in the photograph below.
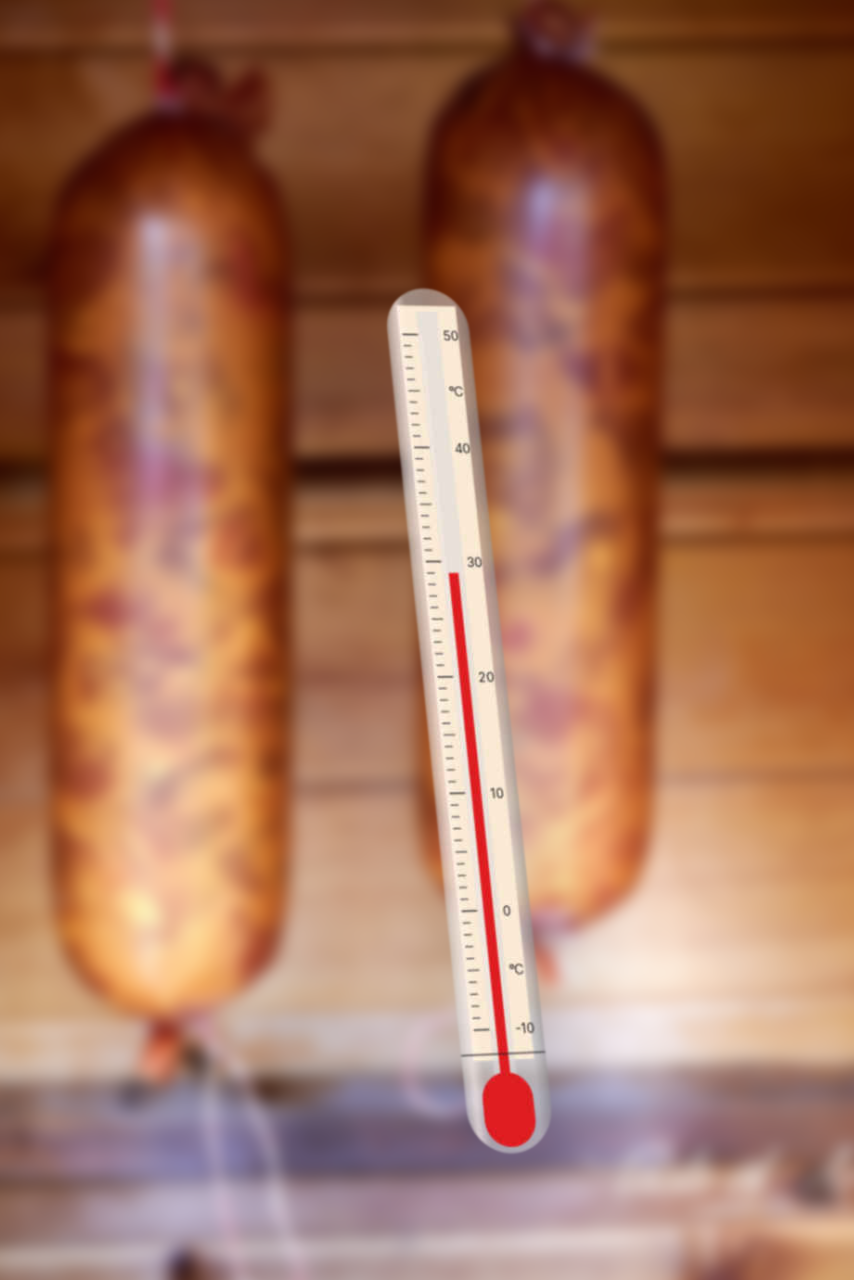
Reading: 29 °C
